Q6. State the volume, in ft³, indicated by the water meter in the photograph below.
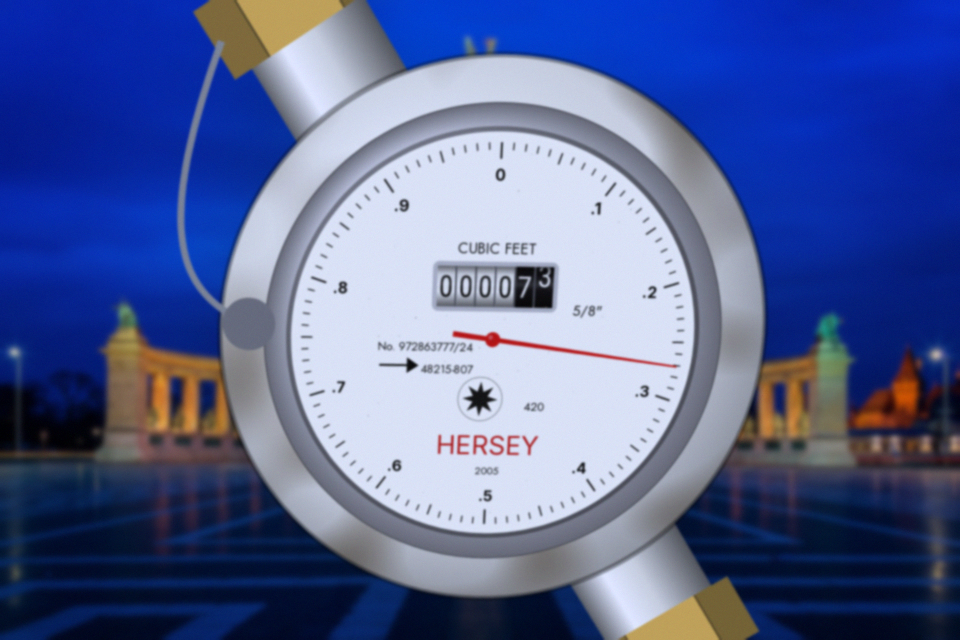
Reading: 73.27 ft³
